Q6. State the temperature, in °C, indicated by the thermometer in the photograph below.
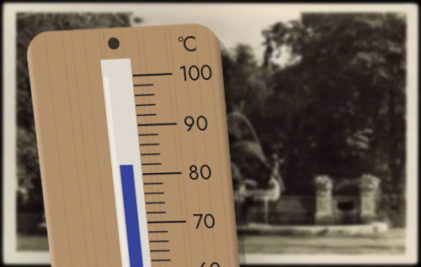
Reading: 82 °C
